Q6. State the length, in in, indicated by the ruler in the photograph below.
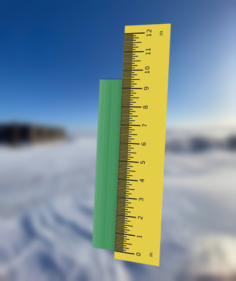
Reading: 9.5 in
